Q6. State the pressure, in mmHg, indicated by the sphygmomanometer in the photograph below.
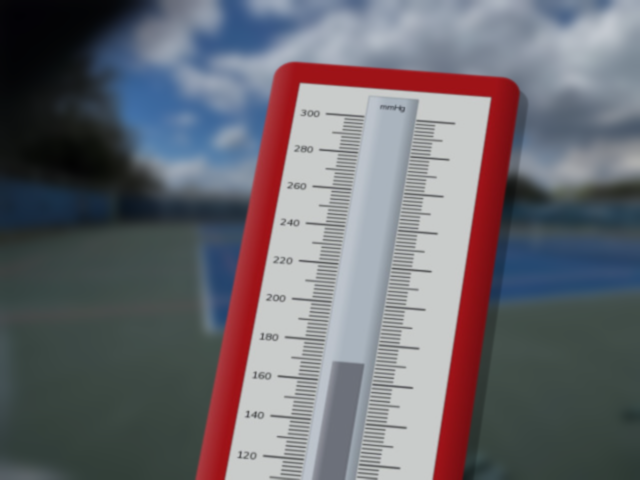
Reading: 170 mmHg
